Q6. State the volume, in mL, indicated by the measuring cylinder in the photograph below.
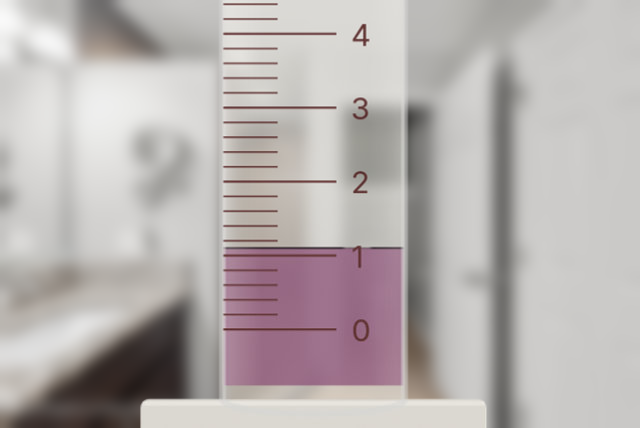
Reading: 1.1 mL
